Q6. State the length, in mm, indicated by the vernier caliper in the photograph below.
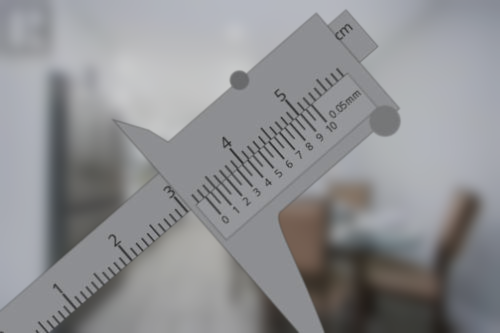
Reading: 33.2 mm
